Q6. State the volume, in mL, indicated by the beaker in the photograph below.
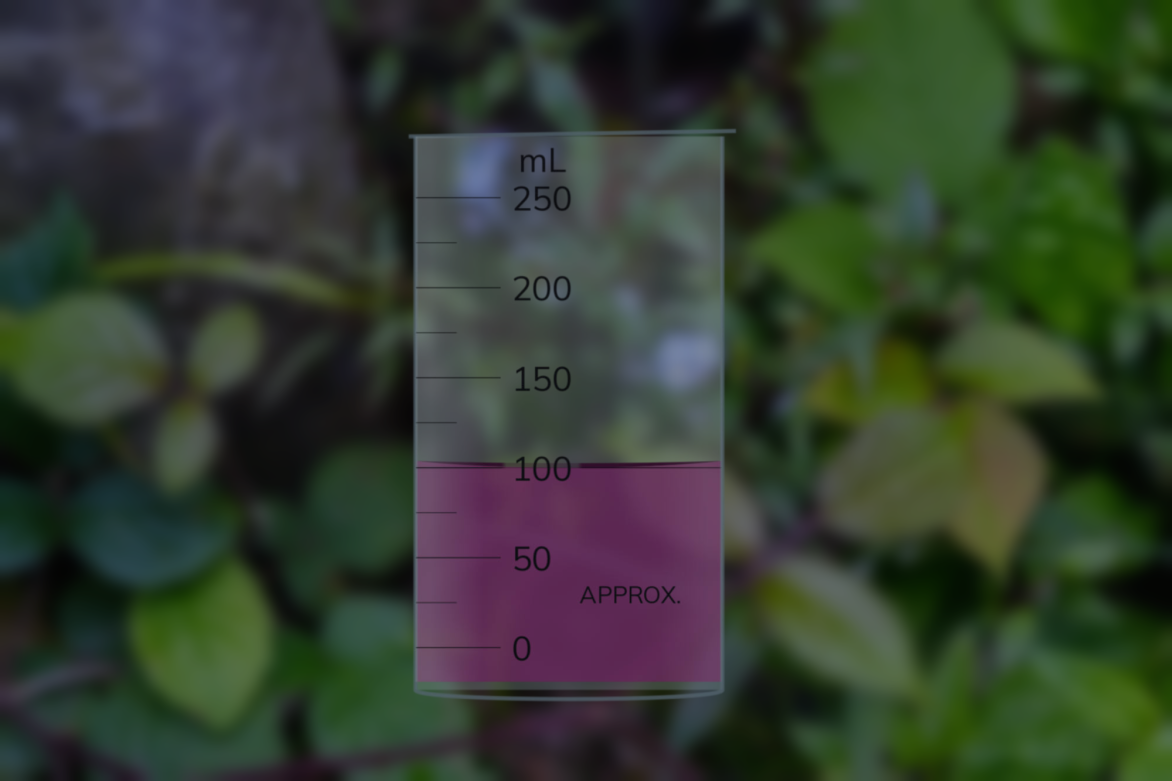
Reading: 100 mL
